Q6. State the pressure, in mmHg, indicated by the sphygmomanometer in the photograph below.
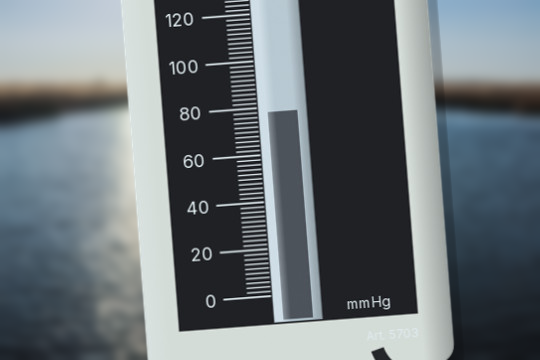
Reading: 78 mmHg
